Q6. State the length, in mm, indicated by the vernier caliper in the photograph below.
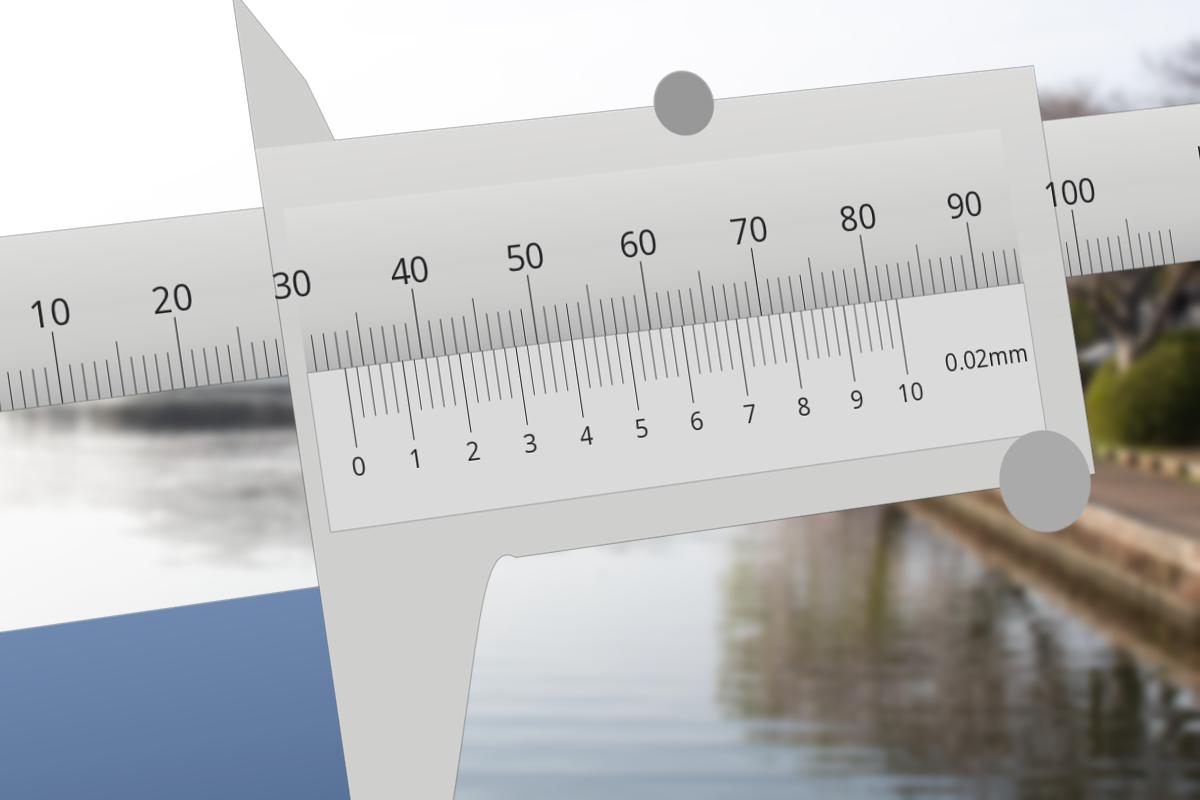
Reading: 33.4 mm
